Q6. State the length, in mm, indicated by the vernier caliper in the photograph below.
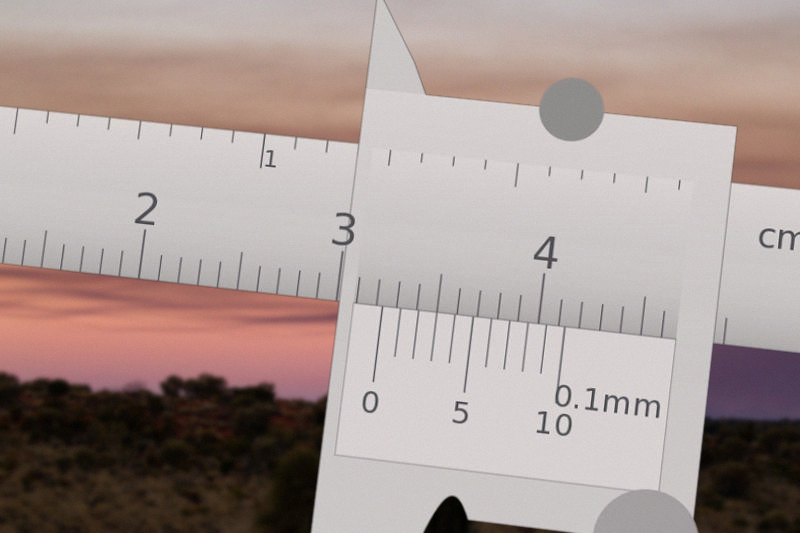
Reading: 32.3 mm
